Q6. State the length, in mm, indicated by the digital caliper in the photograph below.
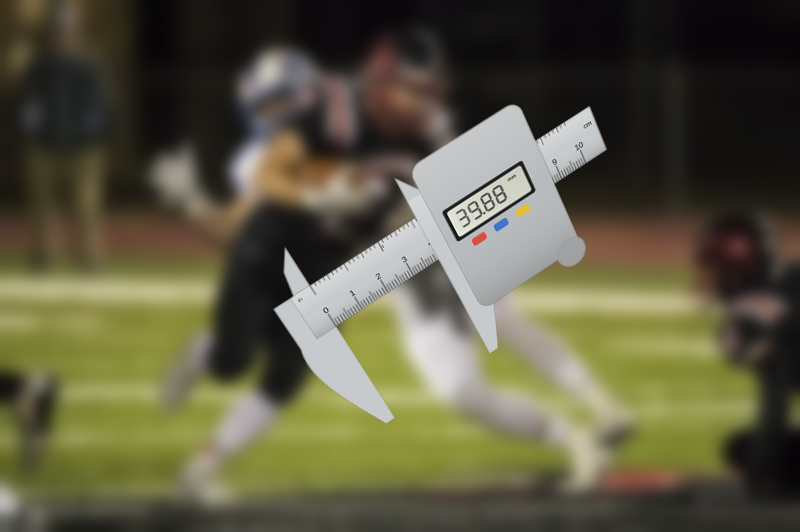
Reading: 39.88 mm
